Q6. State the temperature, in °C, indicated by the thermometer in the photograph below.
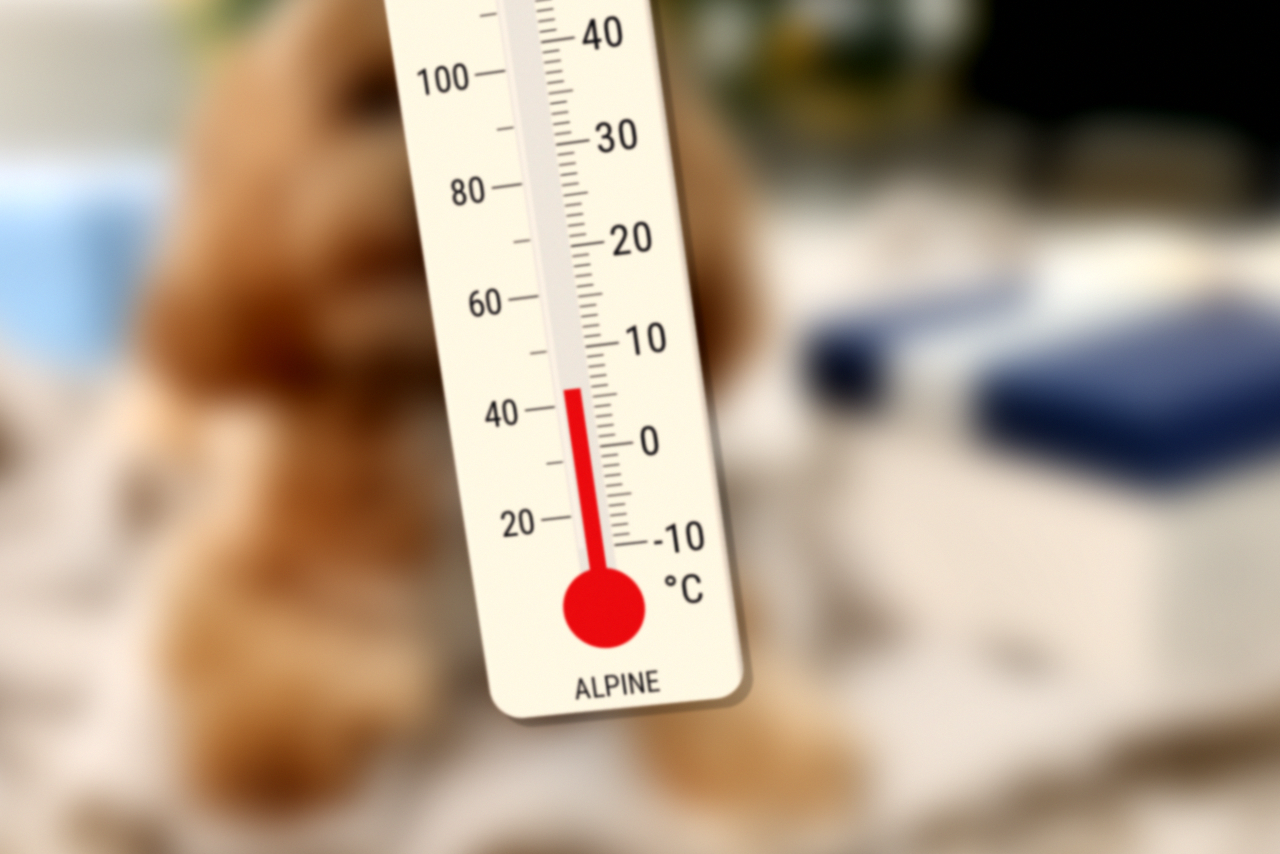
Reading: 6 °C
